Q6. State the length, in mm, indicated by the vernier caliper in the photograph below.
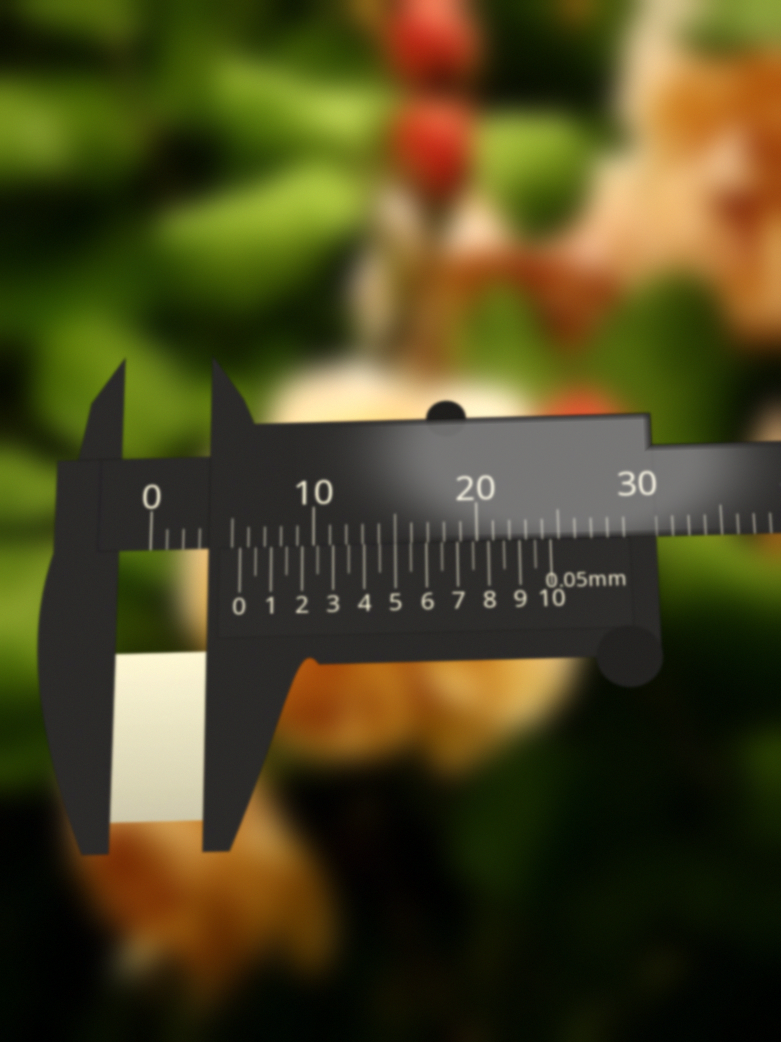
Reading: 5.5 mm
